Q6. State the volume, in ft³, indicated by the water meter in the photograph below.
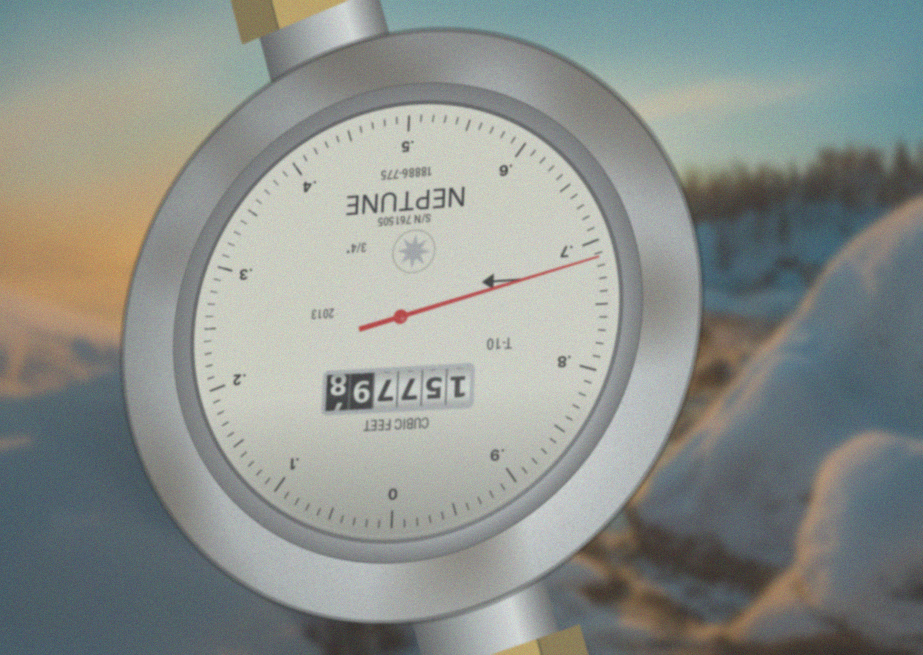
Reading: 157797.71 ft³
